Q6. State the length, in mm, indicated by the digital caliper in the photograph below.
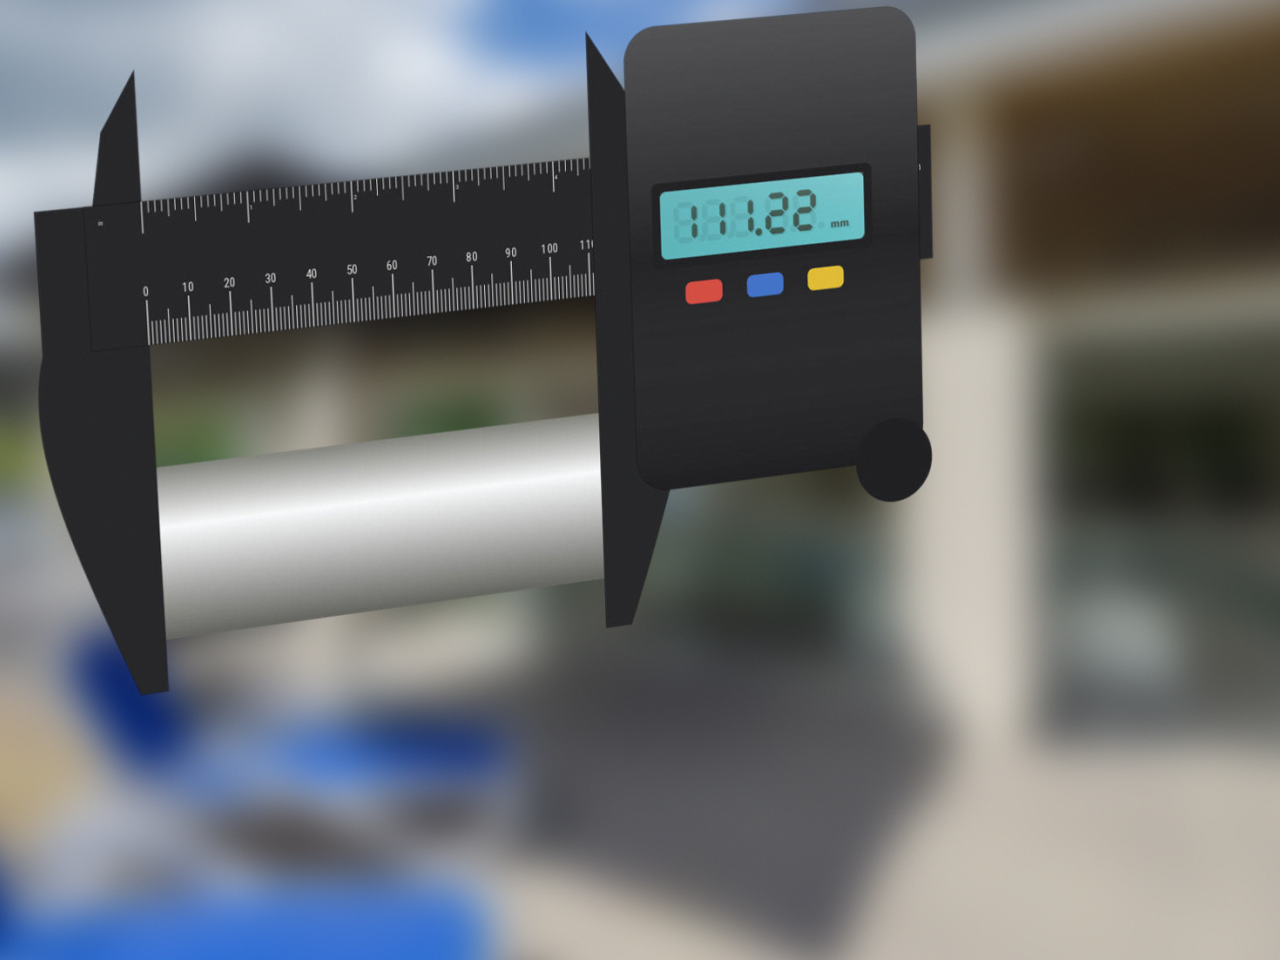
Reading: 111.22 mm
